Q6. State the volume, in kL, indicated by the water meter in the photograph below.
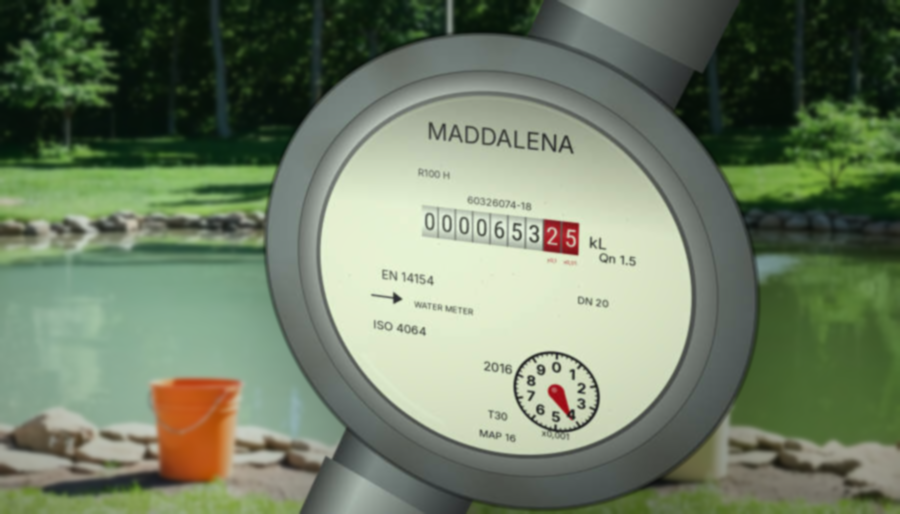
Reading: 653.254 kL
